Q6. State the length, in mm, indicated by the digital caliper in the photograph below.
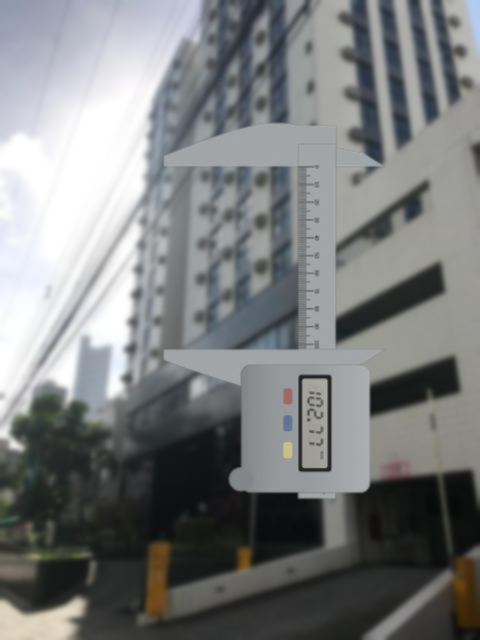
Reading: 102.77 mm
